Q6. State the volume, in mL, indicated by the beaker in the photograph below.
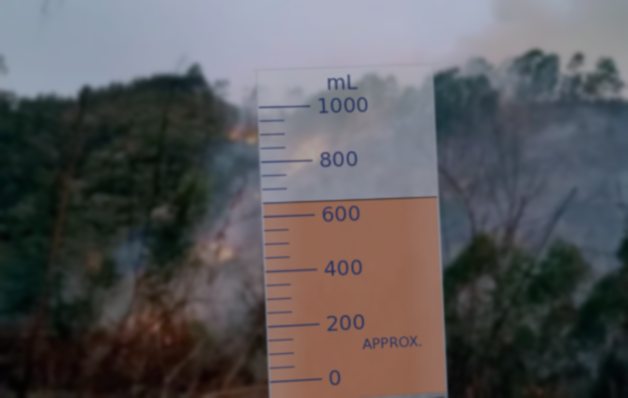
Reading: 650 mL
